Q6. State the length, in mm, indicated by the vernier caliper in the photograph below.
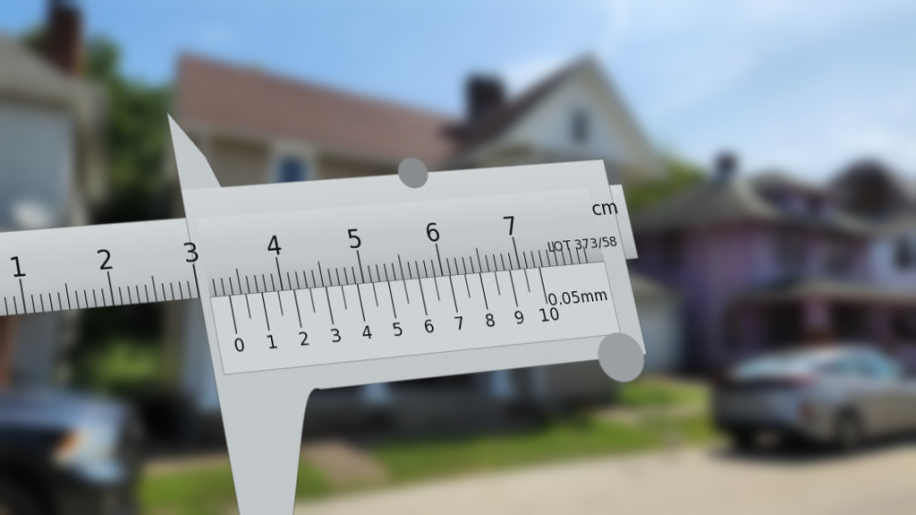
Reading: 33.6 mm
